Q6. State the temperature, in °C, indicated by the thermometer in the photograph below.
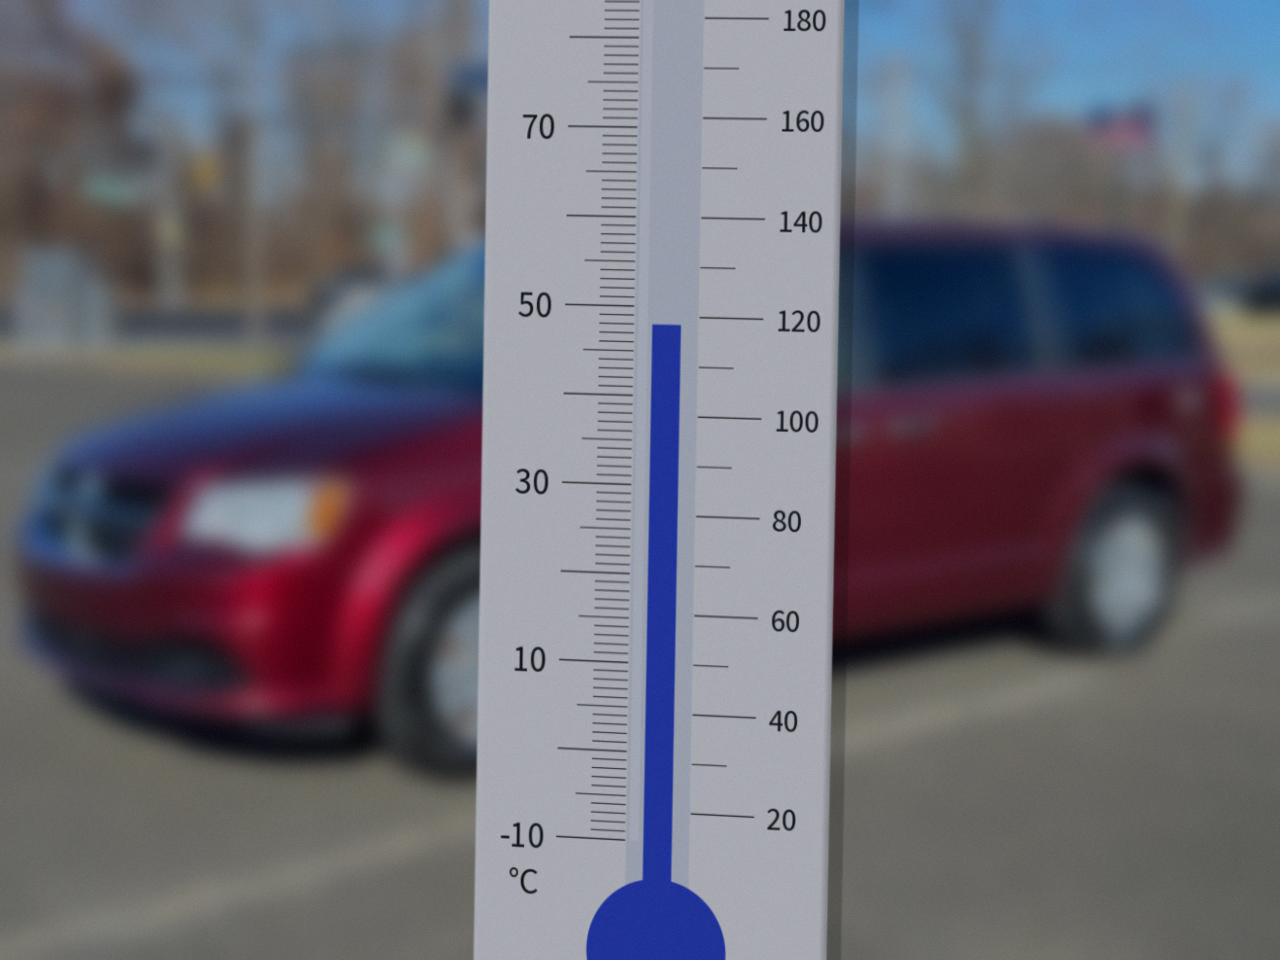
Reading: 48 °C
